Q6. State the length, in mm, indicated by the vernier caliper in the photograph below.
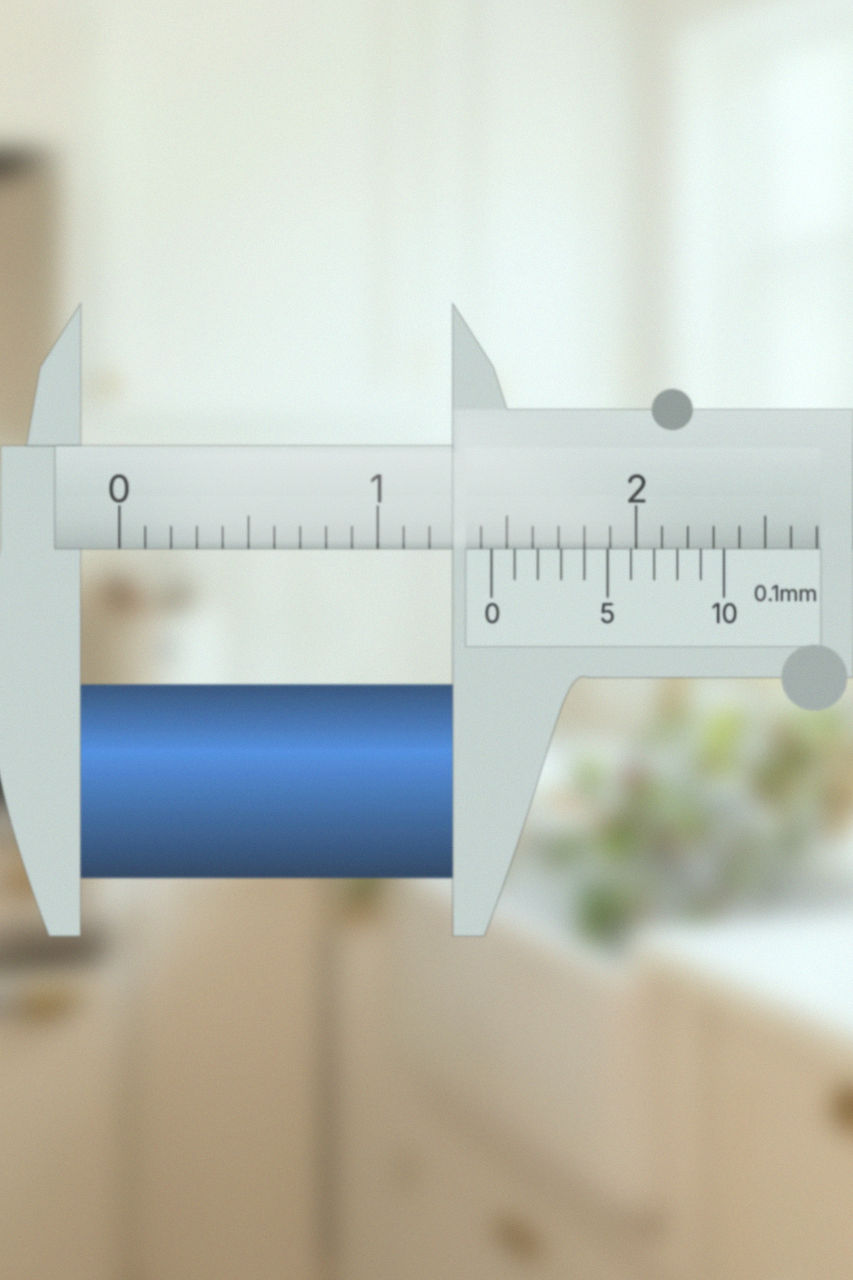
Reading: 14.4 mm
